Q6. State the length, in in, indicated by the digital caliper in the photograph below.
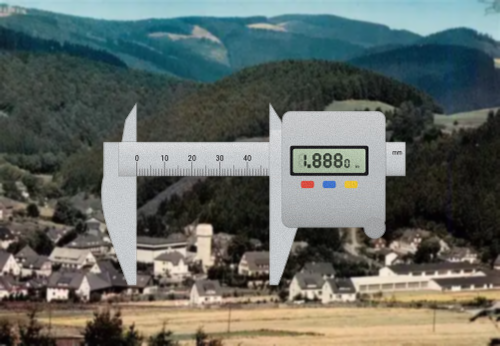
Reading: 1.8880 in
